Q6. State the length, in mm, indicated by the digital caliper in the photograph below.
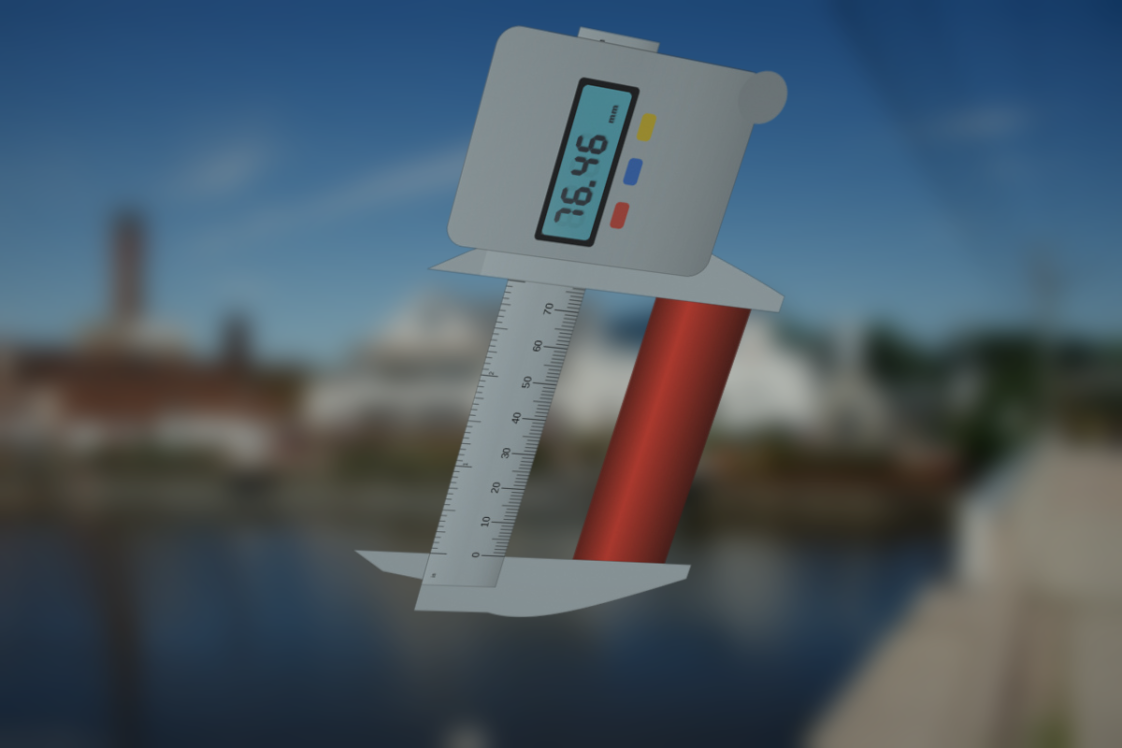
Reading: 76.46 mm
